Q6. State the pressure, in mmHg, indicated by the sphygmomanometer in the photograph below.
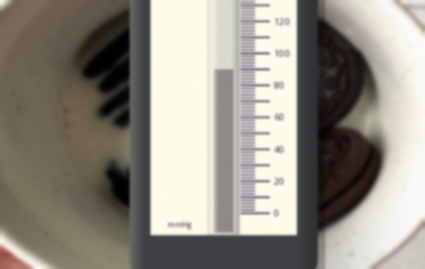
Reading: 90 mmHg
